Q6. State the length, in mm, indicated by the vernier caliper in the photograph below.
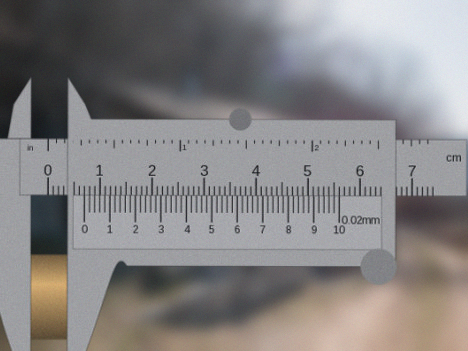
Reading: 7.0 mm
